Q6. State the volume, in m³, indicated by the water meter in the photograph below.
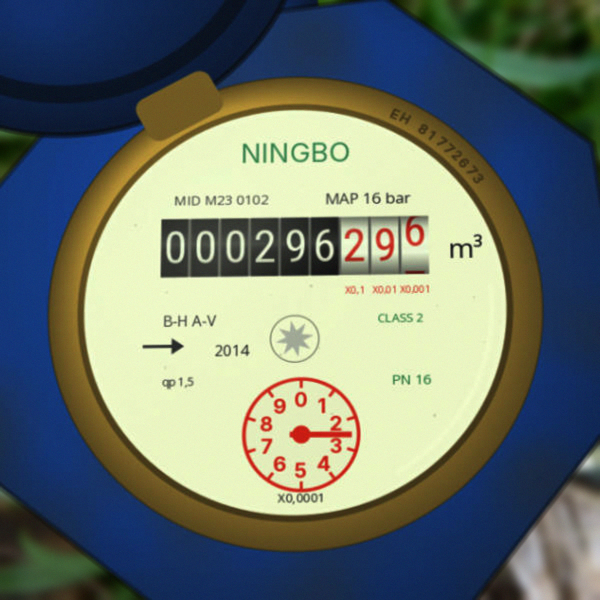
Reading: 296.2962 m³
